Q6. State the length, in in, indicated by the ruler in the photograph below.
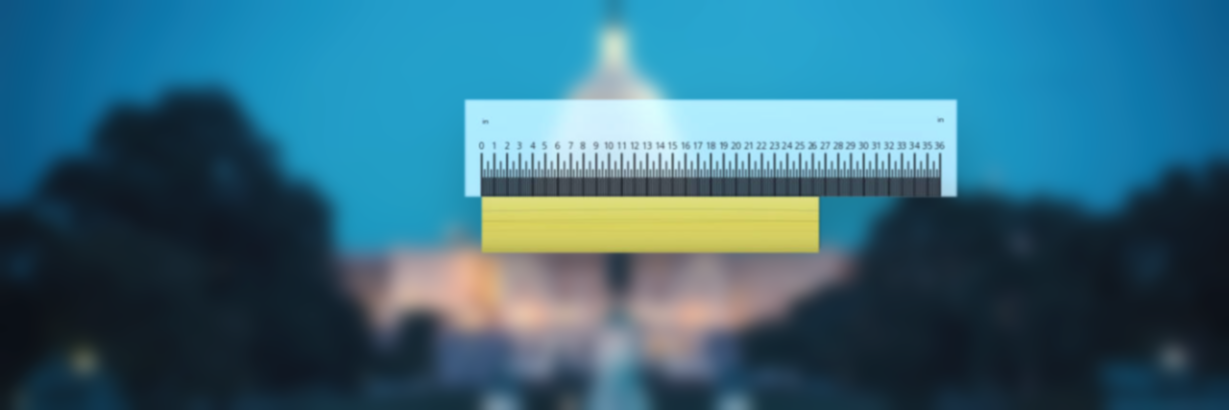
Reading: 26.5 in
